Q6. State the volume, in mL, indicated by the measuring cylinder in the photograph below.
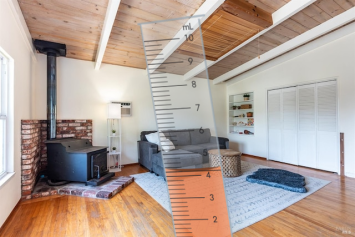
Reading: 4.2 mL
